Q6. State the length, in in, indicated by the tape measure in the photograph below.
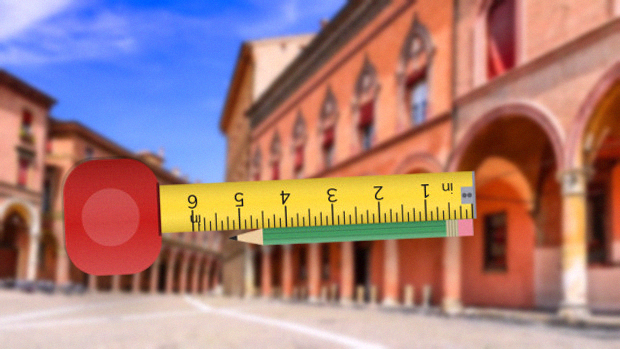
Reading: 5.25 in
